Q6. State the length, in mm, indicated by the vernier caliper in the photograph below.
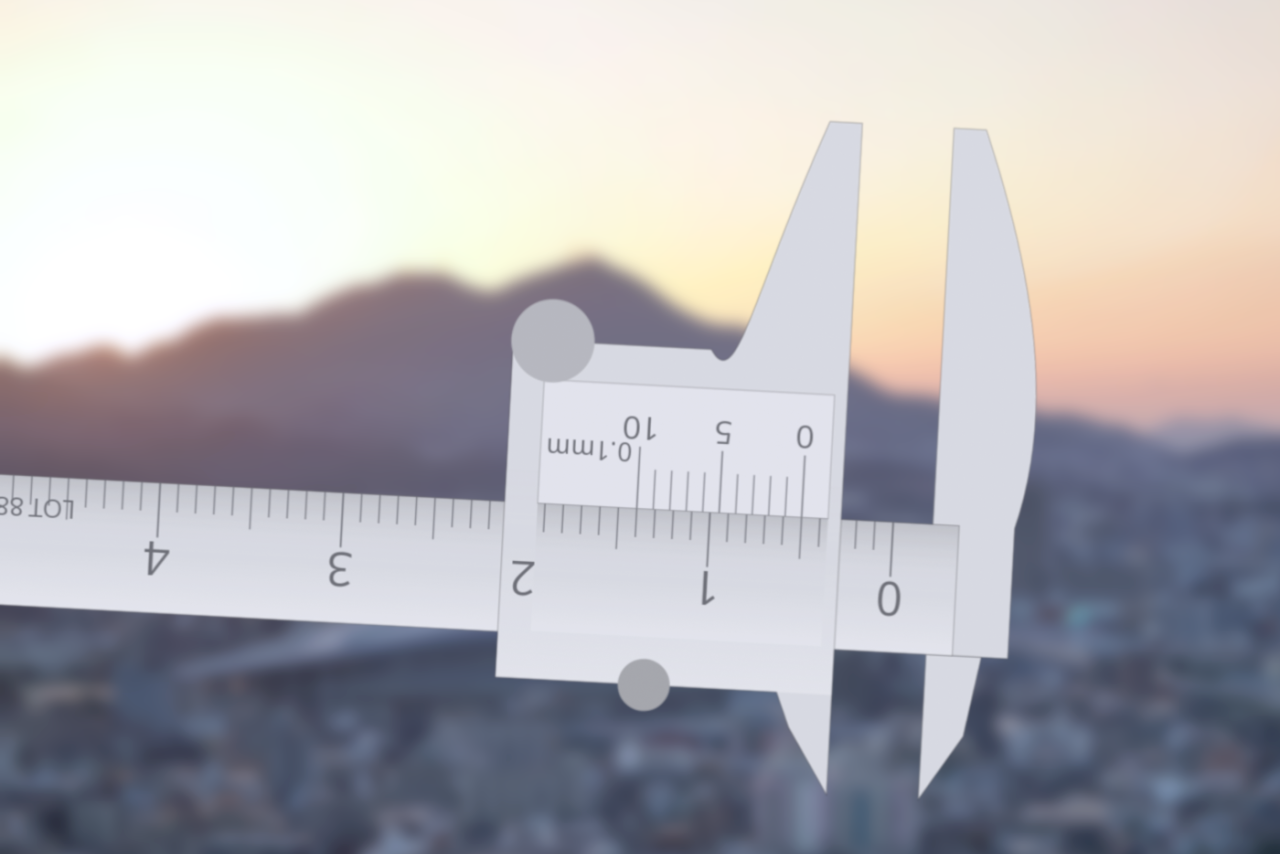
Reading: 5.0 mm
